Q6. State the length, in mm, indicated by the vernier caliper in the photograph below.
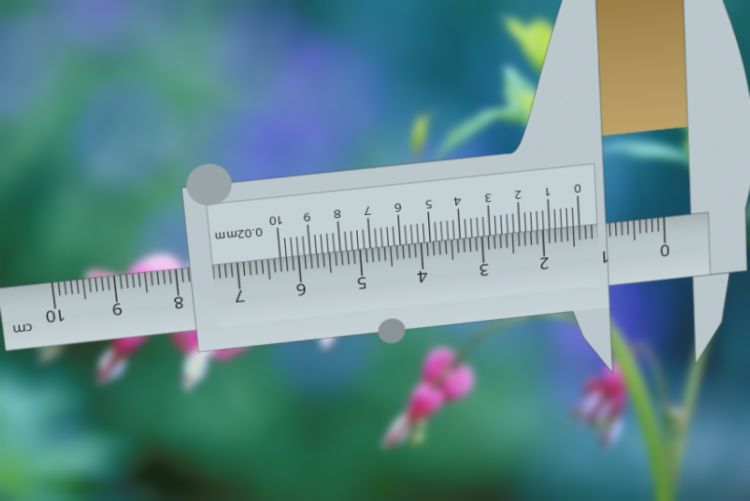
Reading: 14.0 mm
